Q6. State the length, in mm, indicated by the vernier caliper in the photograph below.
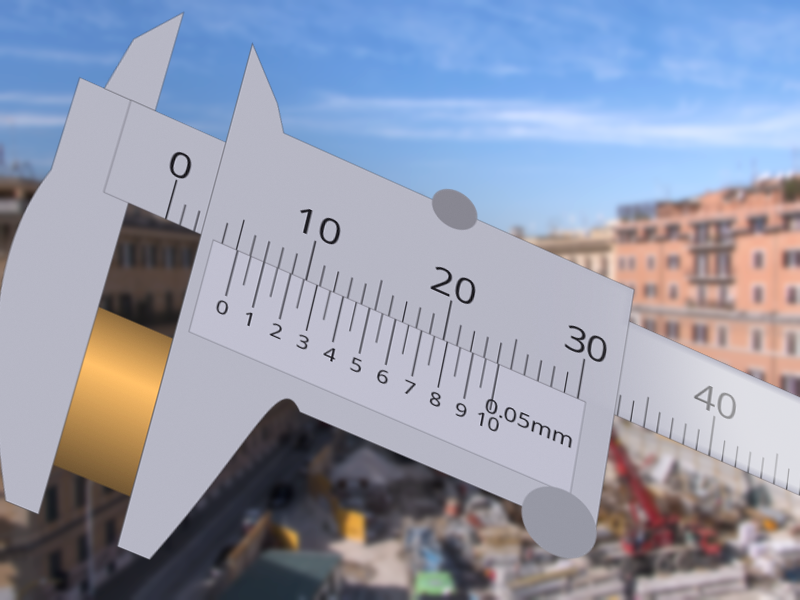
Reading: 5.1 mm
